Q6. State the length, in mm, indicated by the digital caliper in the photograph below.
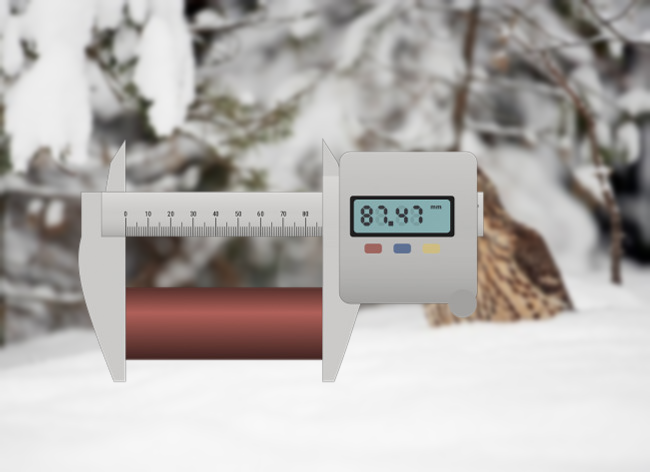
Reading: 87.47 mm
